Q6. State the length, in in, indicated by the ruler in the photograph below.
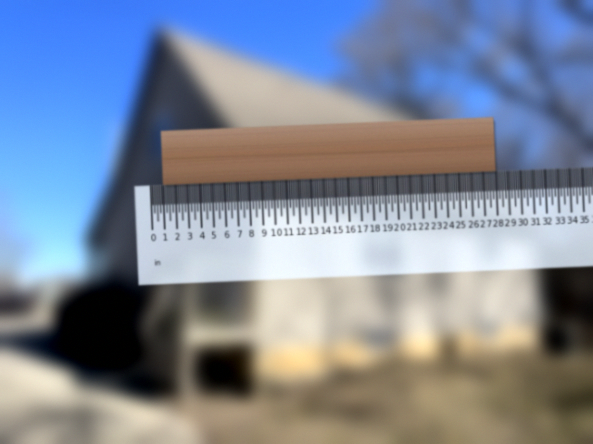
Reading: 27 in
